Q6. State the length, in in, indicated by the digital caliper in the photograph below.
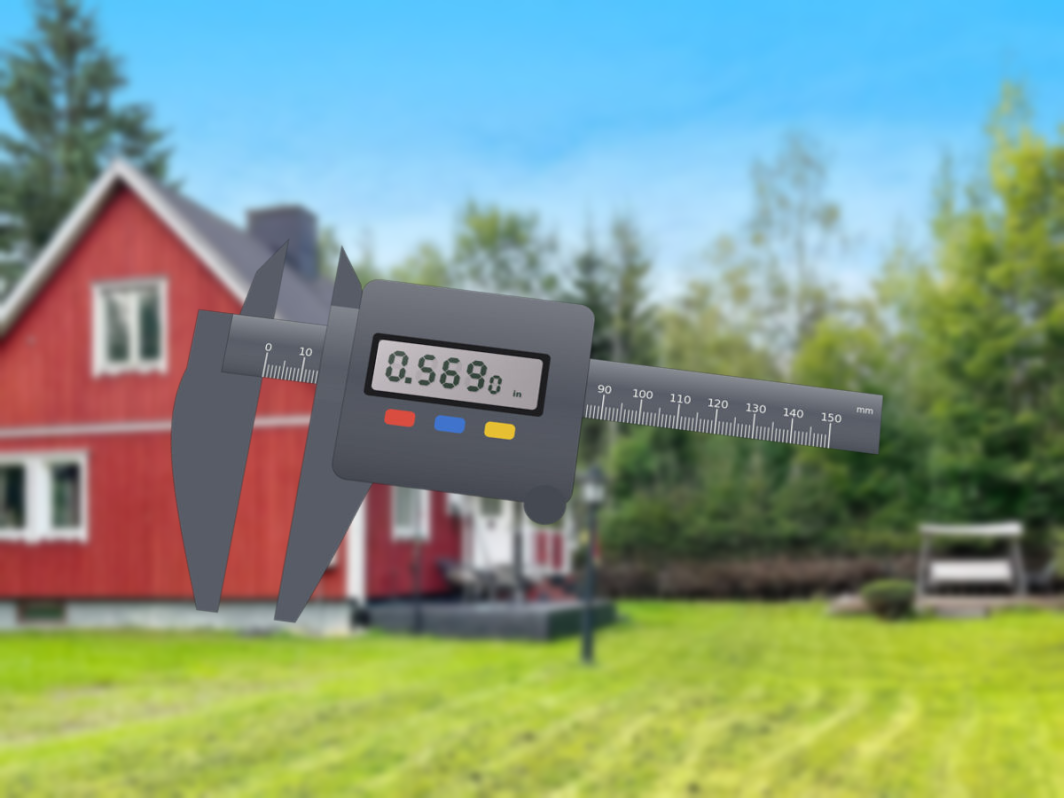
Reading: 0.5690 in
